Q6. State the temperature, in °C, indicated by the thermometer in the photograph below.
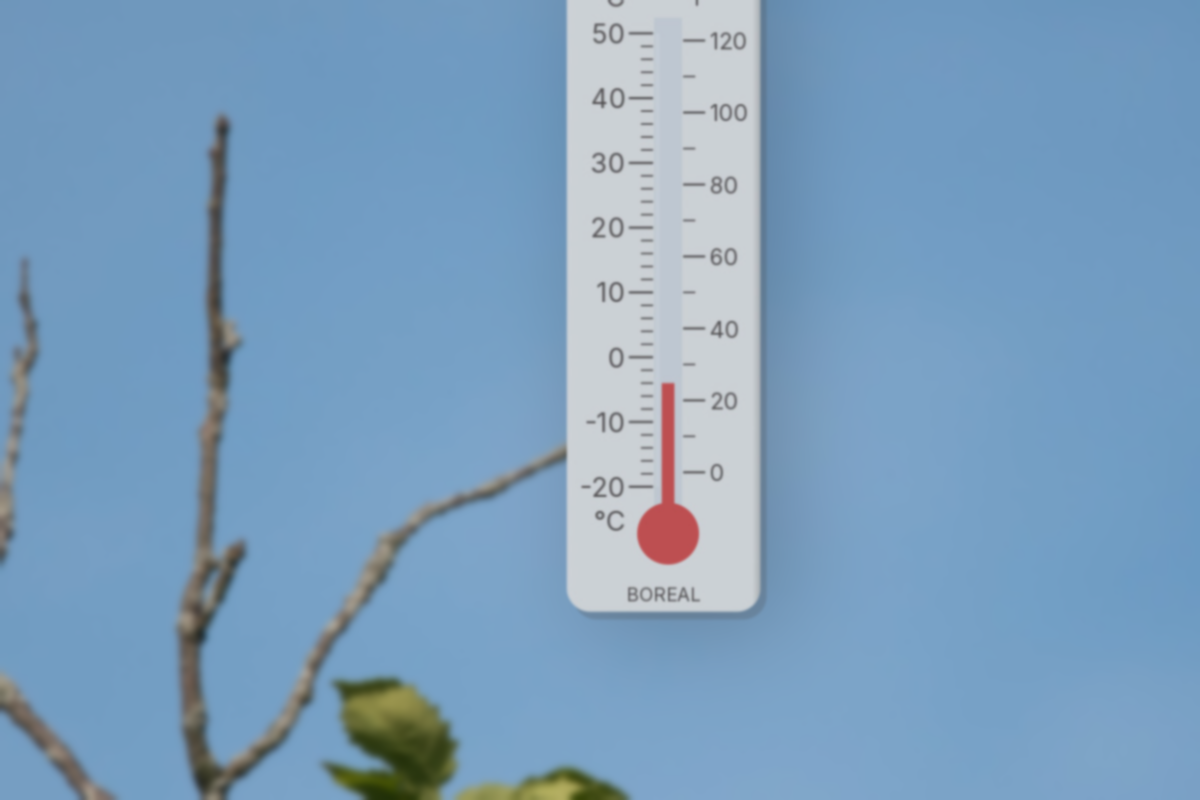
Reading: -4 °C
